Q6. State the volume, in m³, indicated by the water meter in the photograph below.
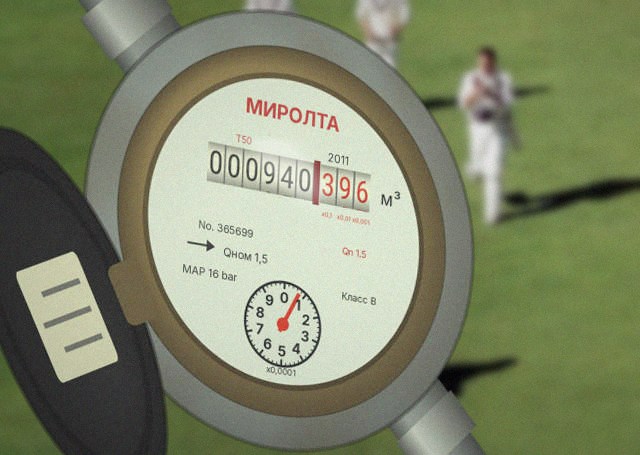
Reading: 940.3960 m³
